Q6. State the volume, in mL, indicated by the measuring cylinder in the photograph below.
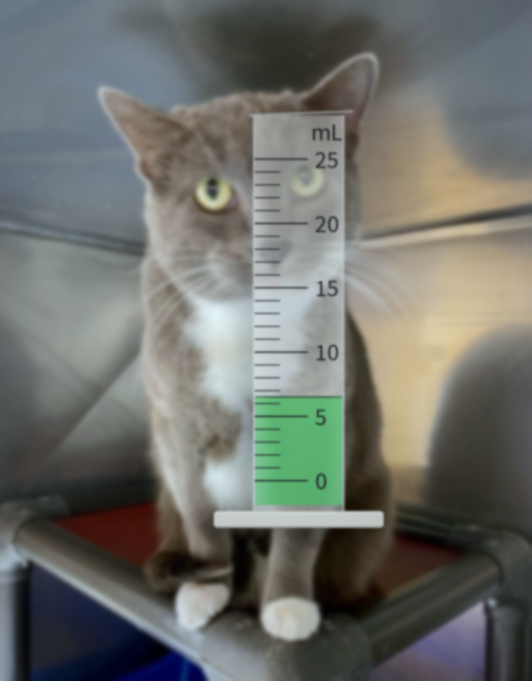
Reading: 6.5 mL
